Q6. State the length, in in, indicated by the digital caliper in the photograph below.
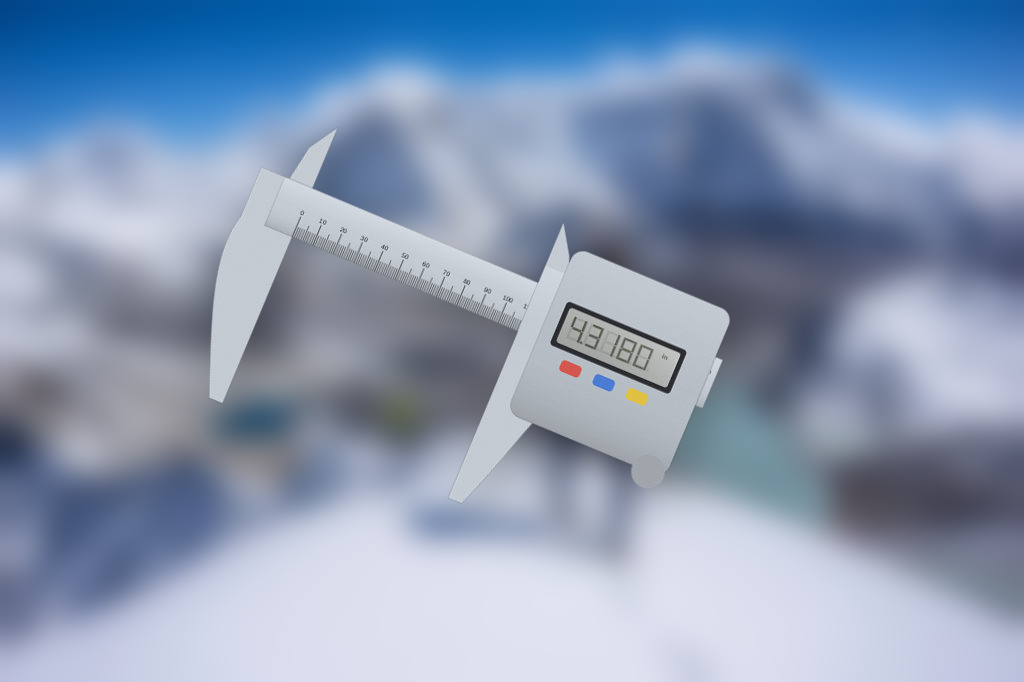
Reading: 4.3180 in
